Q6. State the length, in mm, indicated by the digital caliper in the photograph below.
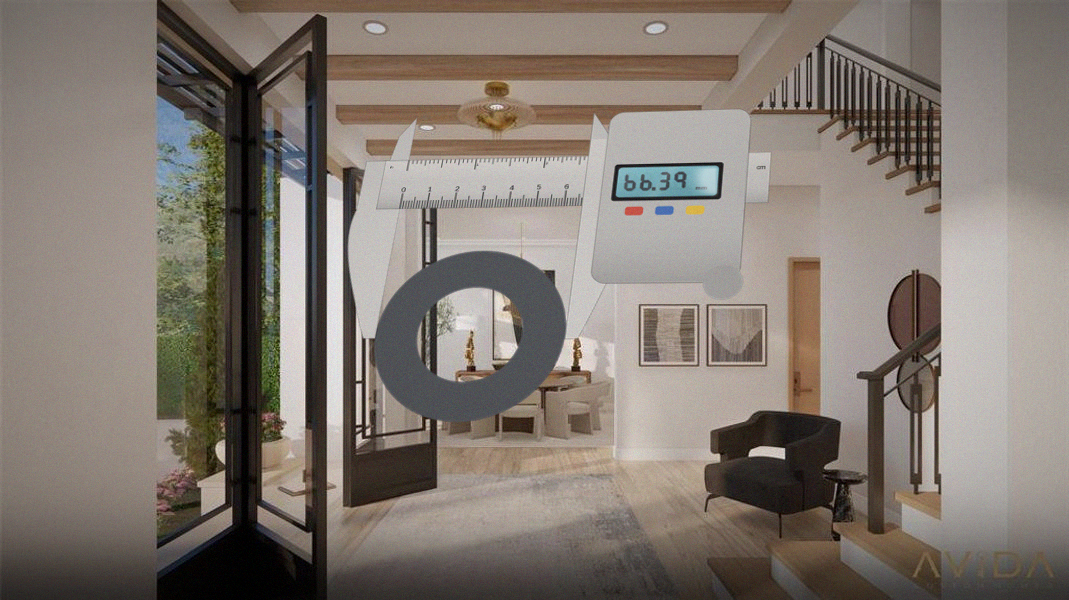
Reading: 66.39 mm
